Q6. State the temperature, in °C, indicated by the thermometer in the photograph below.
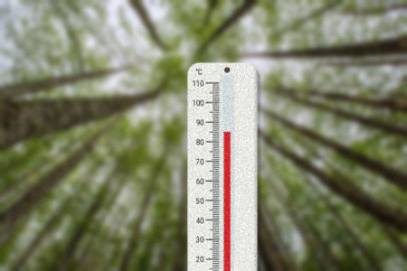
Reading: 85 °C
